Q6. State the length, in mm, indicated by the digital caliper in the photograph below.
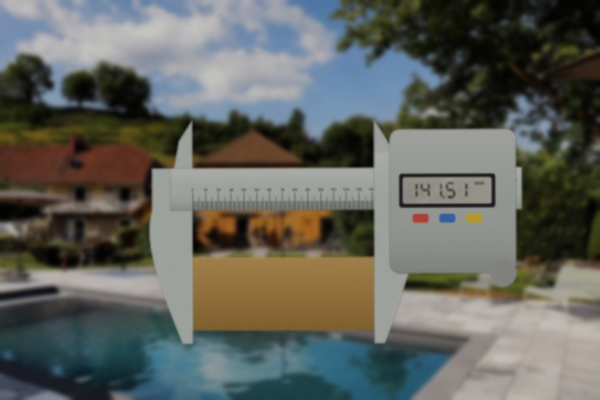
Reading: 141.51 mm
